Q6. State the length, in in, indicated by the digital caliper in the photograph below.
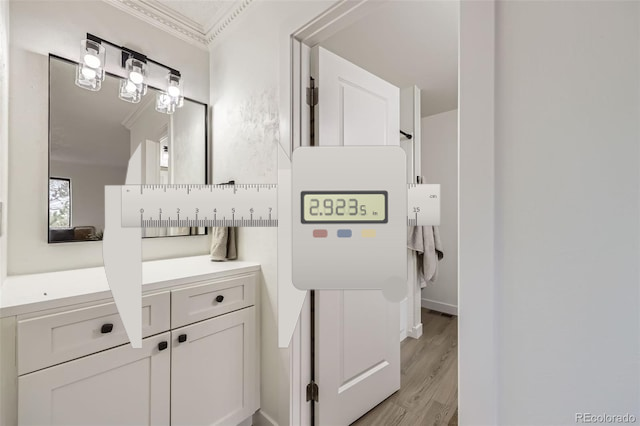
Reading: 2.9235 in
